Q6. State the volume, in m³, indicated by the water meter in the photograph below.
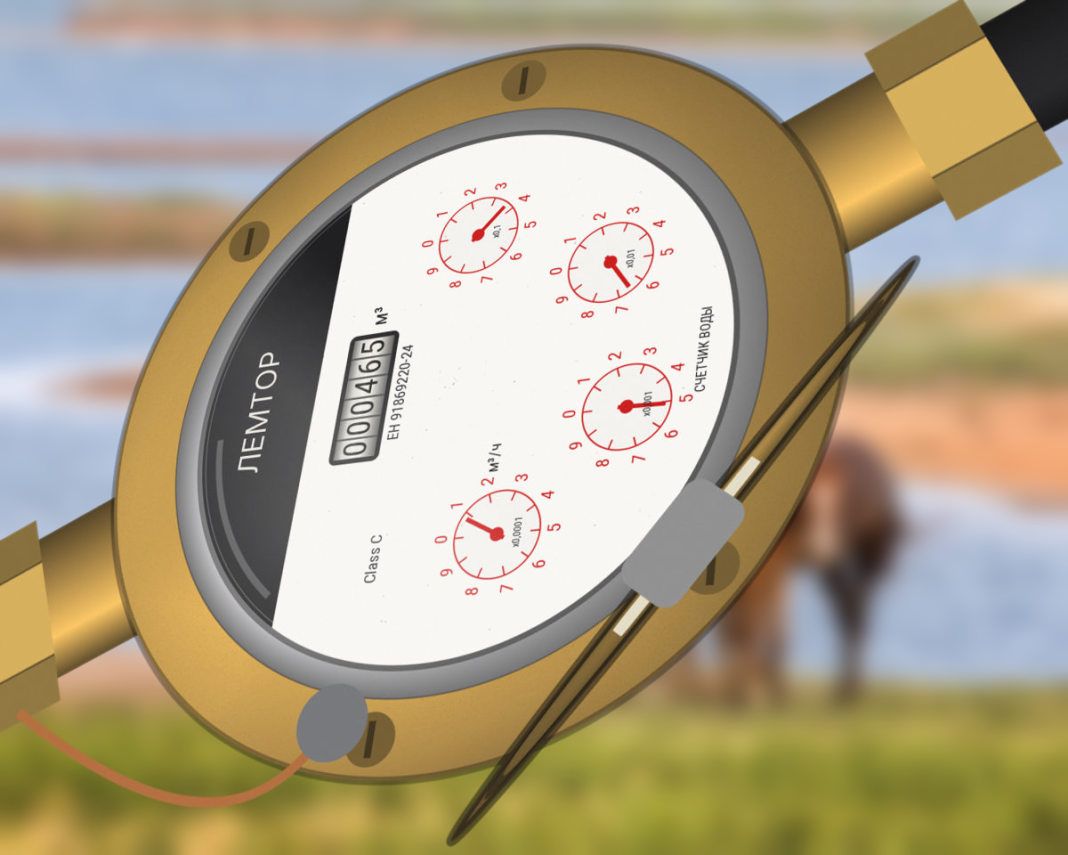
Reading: 465.3650 m³
